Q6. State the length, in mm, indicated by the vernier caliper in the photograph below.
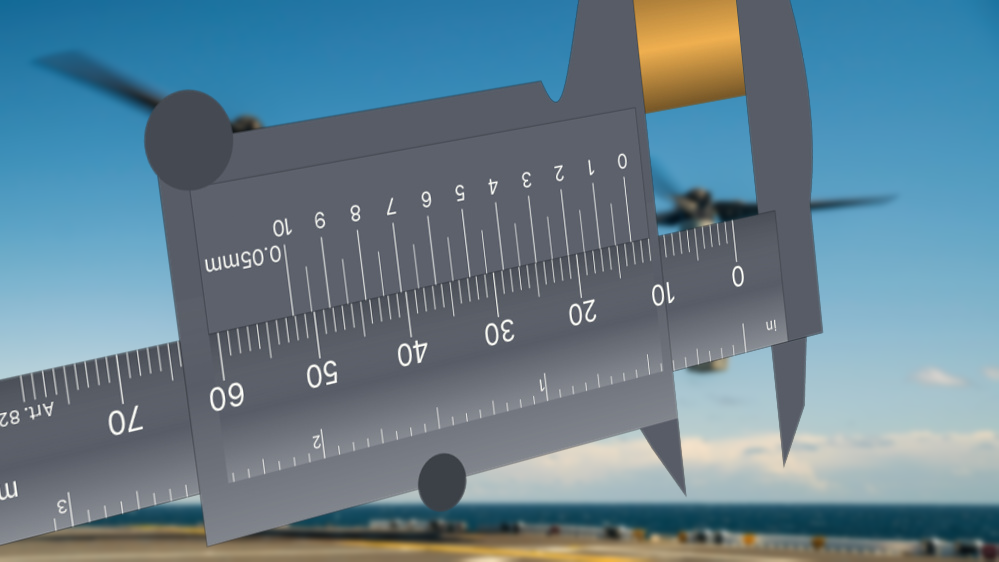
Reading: 13.2 mm
